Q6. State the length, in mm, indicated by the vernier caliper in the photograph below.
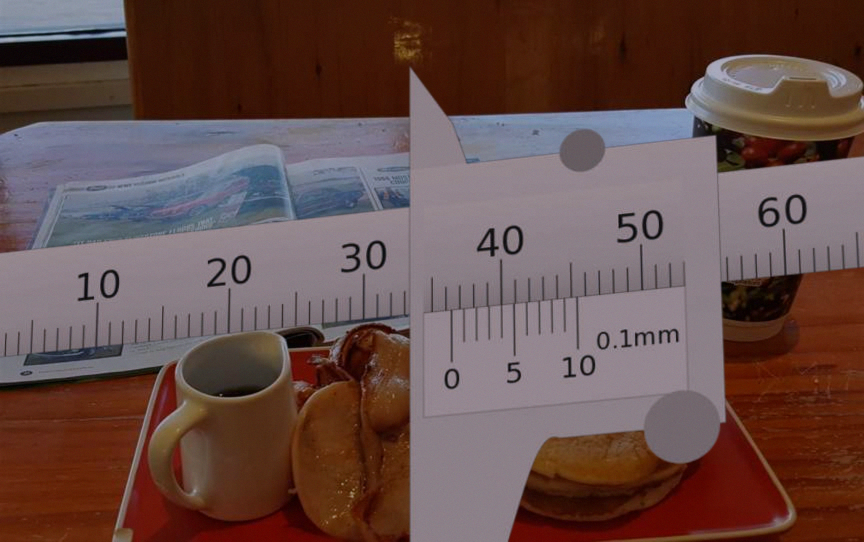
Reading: 36.4 mm
